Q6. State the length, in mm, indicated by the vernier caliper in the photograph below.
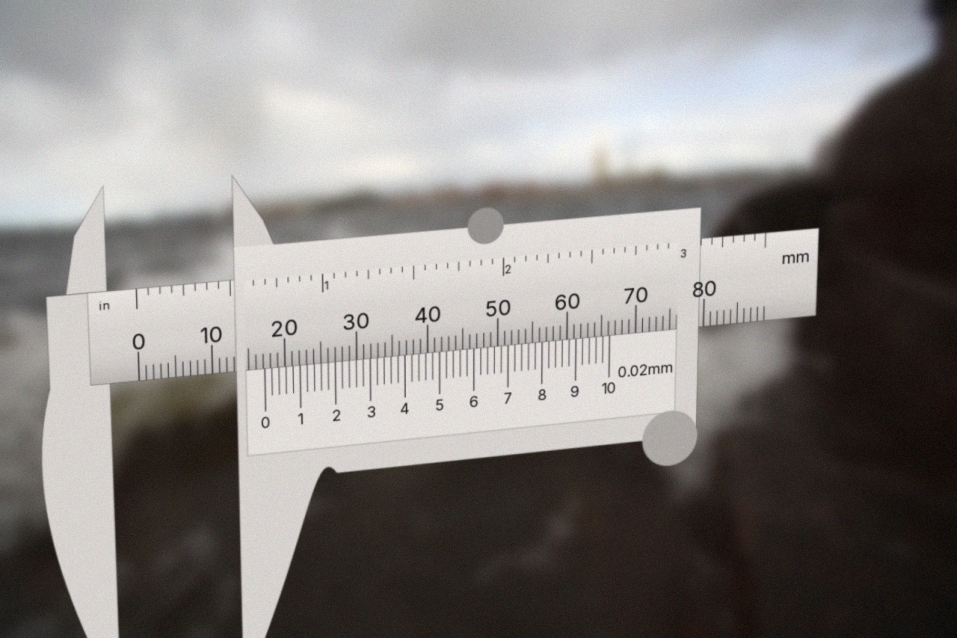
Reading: 17.2 mm
